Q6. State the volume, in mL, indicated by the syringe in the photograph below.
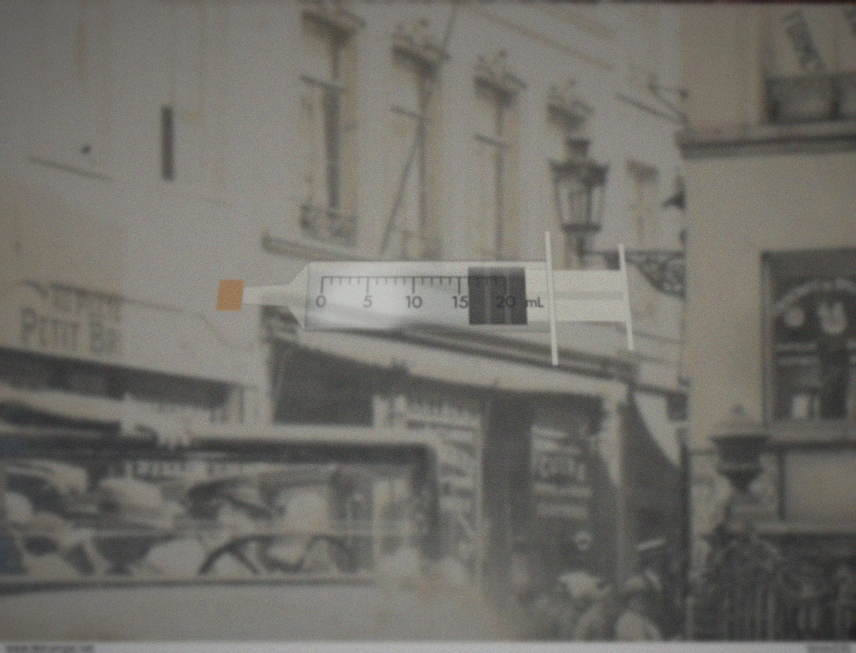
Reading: 16 mL
